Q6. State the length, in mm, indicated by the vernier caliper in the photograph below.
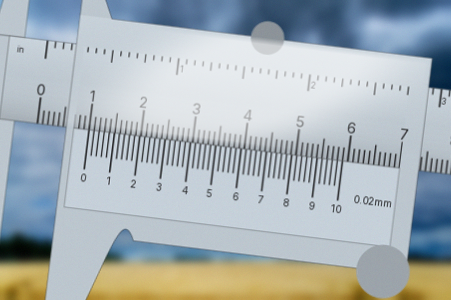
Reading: 10.0 mm
